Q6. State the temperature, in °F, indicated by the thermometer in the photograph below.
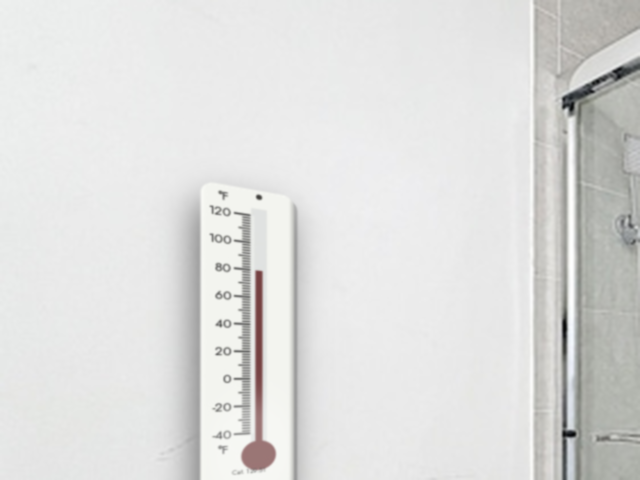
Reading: 80 °F
